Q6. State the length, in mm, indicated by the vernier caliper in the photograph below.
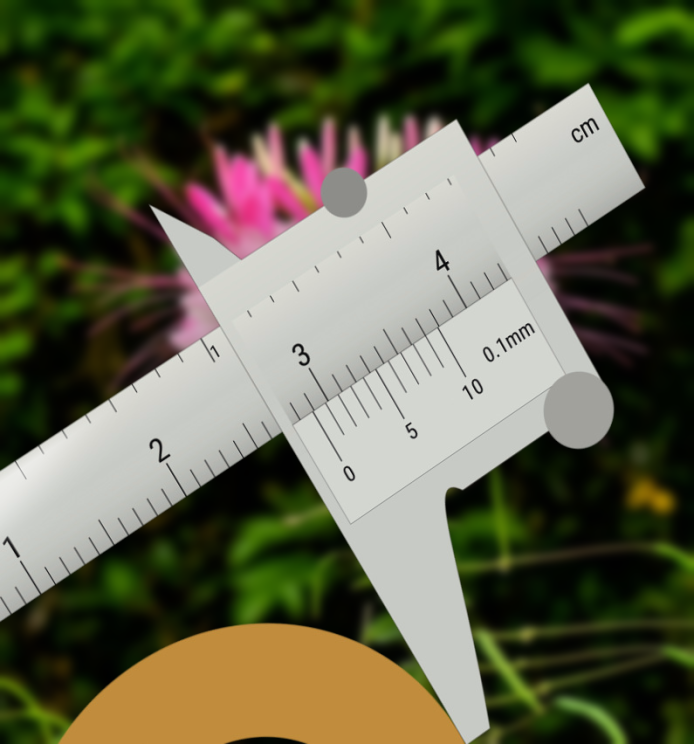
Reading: 28.9 mm
